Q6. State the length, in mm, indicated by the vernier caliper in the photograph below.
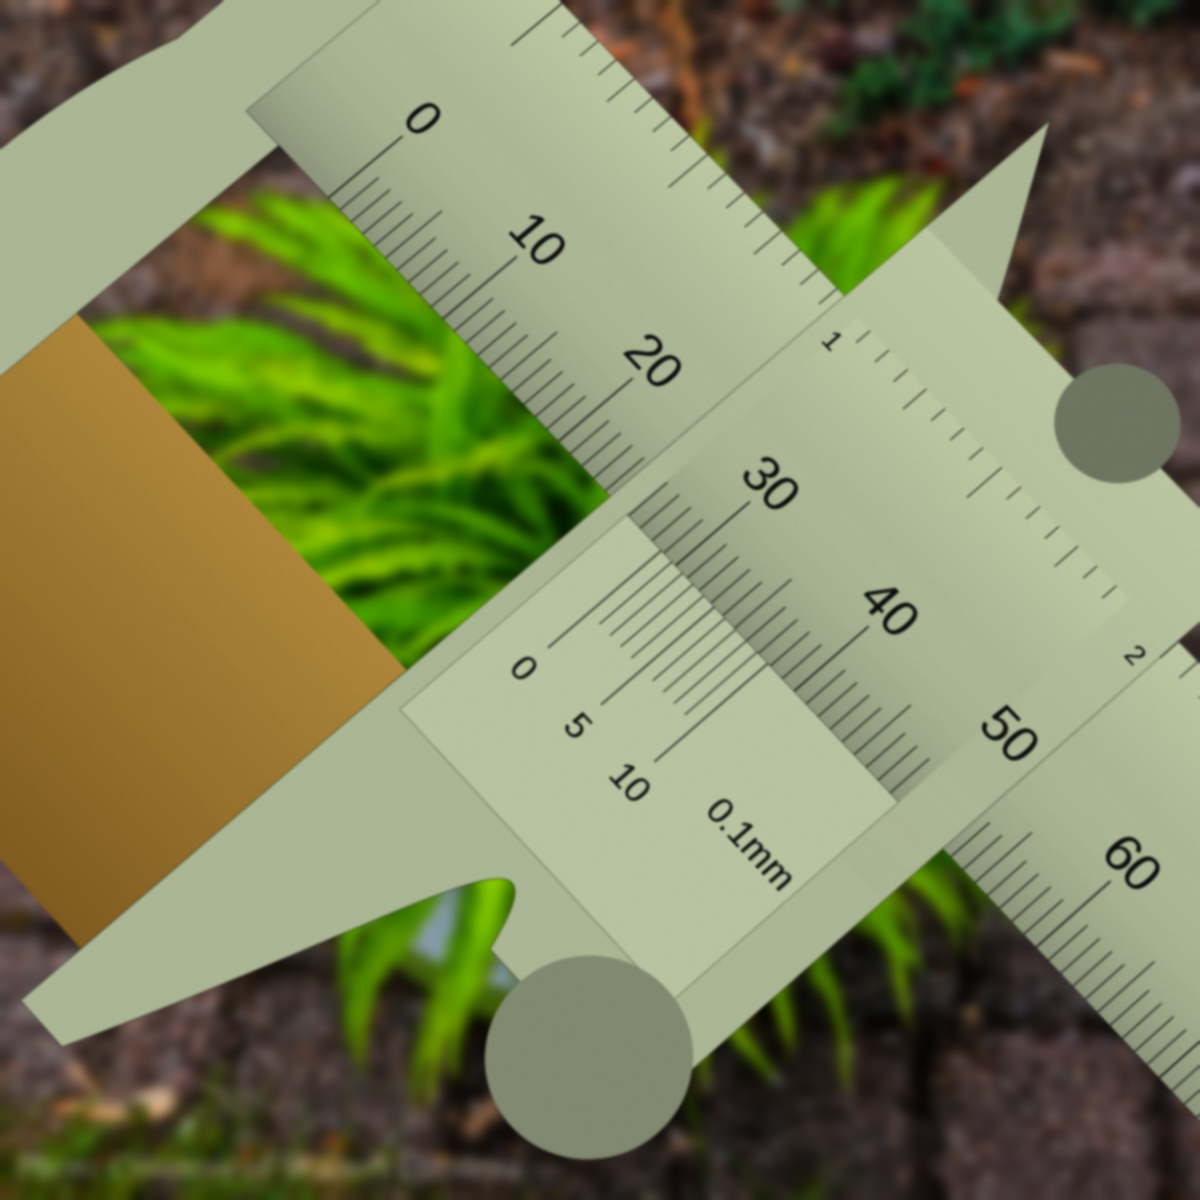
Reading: 28.8 mm
